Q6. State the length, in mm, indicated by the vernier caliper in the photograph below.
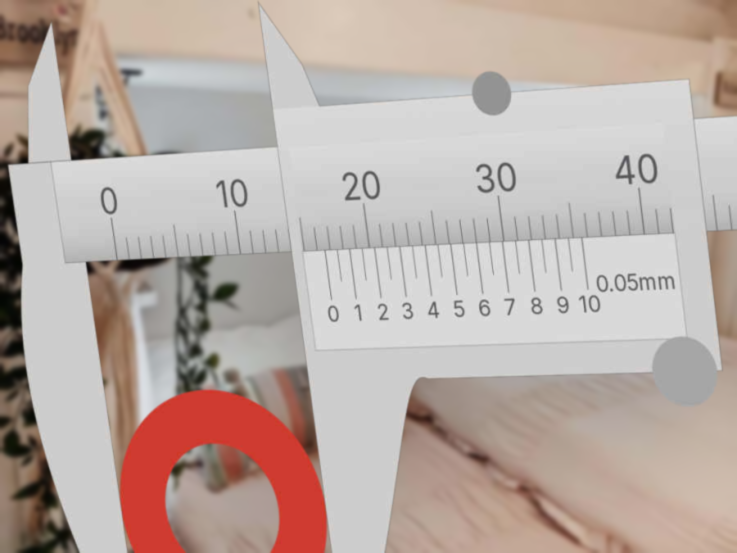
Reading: 16.6 mm
